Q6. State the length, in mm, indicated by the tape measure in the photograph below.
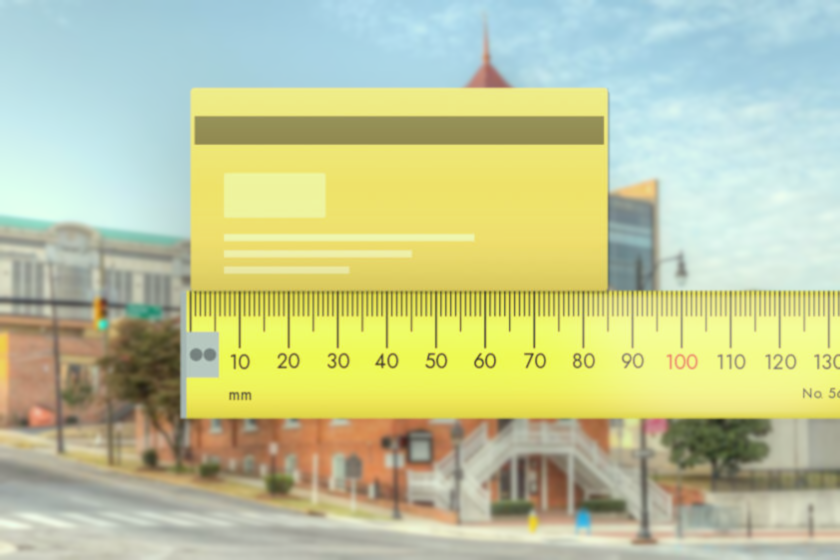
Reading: 85 mm
